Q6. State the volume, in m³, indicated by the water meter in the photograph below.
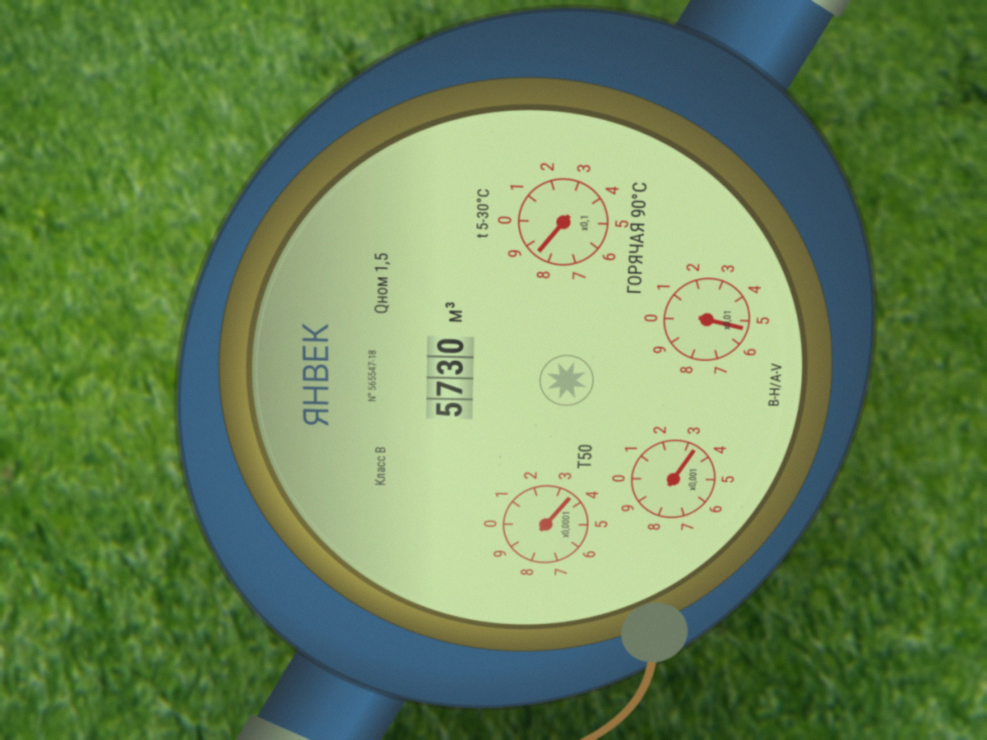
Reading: 5730.8533 m³
